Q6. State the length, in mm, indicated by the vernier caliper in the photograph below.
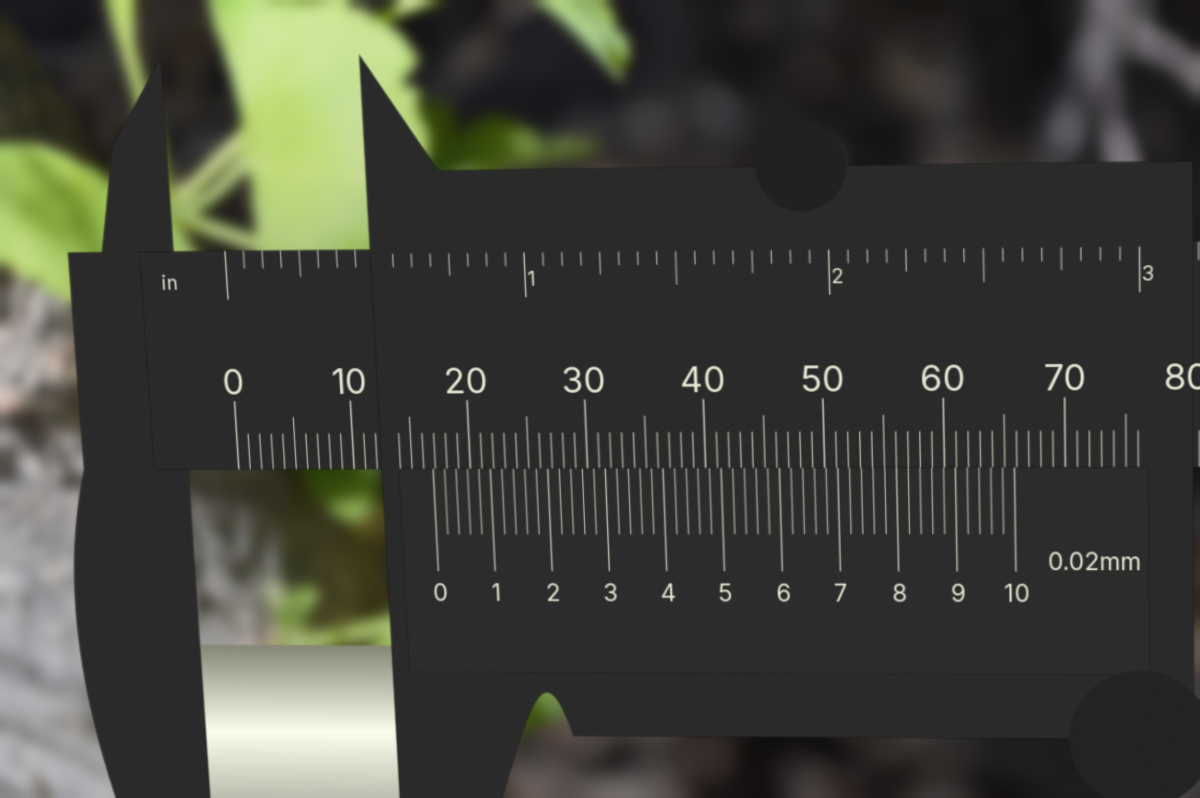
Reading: 16.8 mm
